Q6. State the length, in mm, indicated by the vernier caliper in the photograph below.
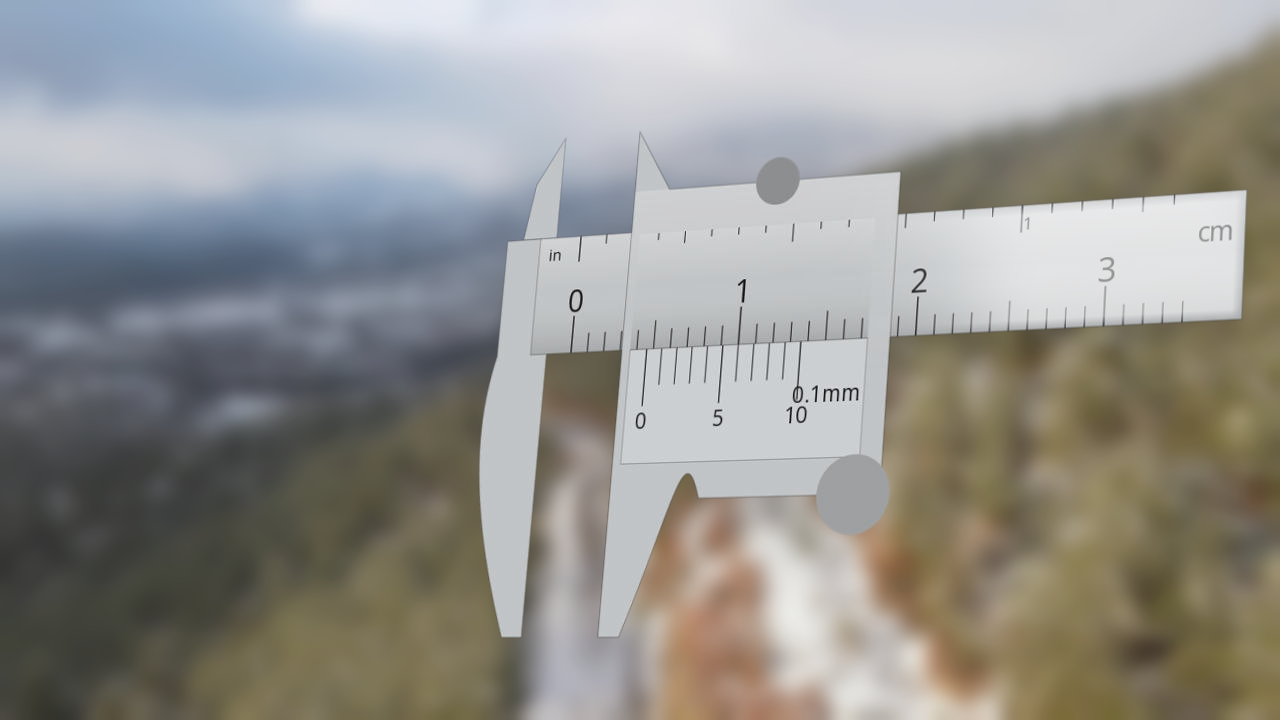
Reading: 4.6 mm
